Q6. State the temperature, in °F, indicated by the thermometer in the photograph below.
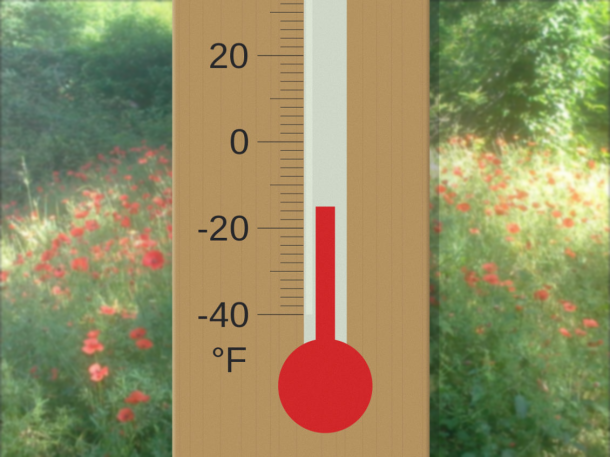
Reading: -15 °F
